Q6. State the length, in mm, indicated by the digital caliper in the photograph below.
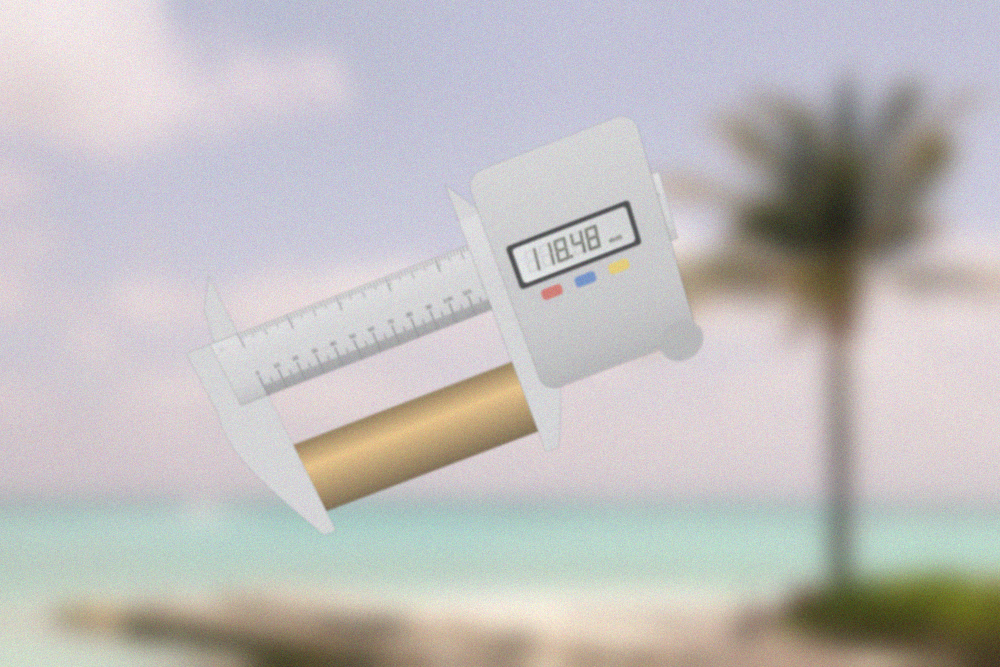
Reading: 118.48 mm
